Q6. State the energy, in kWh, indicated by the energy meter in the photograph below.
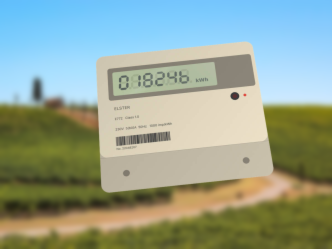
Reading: 18246 kWh
